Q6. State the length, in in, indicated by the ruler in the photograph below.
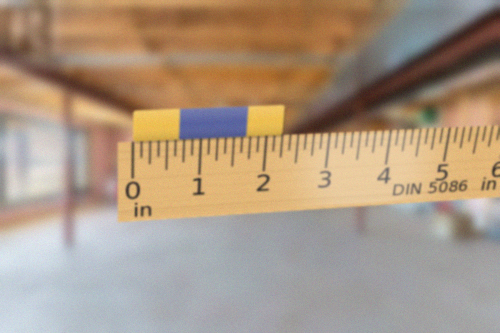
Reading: 2.25 in
